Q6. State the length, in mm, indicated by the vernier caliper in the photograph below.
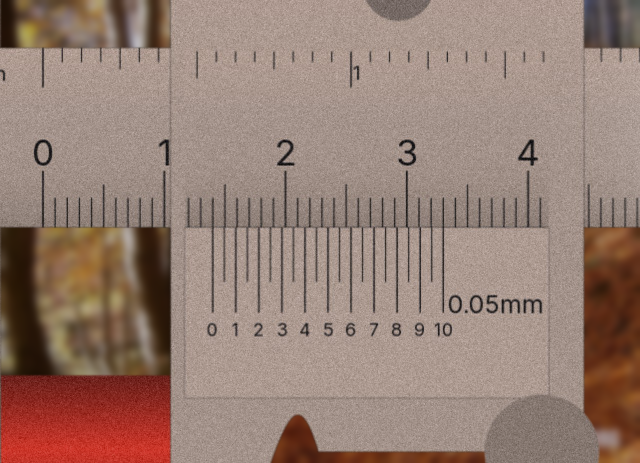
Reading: 14.0 mm
